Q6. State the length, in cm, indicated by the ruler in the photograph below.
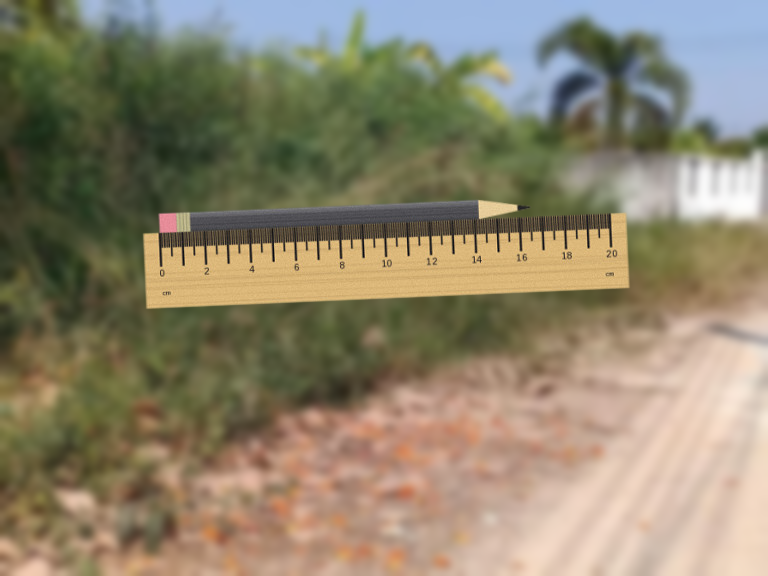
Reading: 16.5 cm
